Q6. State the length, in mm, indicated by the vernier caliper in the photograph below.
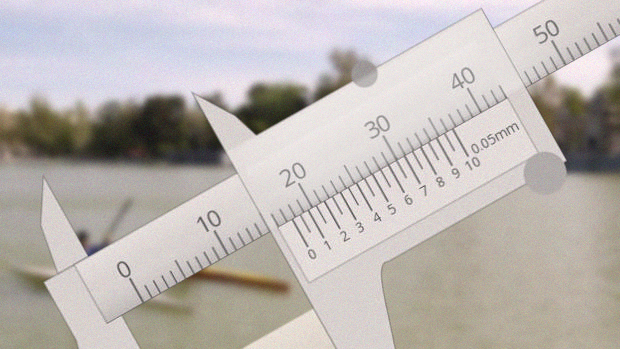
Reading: 17.6 mm
